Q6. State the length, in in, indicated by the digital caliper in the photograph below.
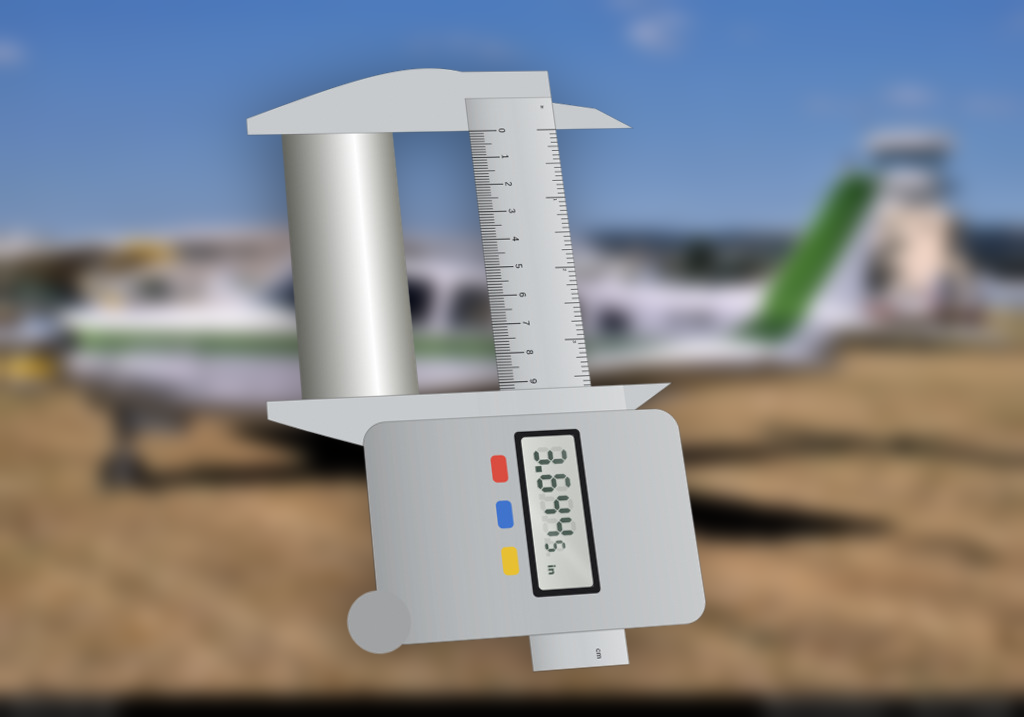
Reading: 3.6445 in
